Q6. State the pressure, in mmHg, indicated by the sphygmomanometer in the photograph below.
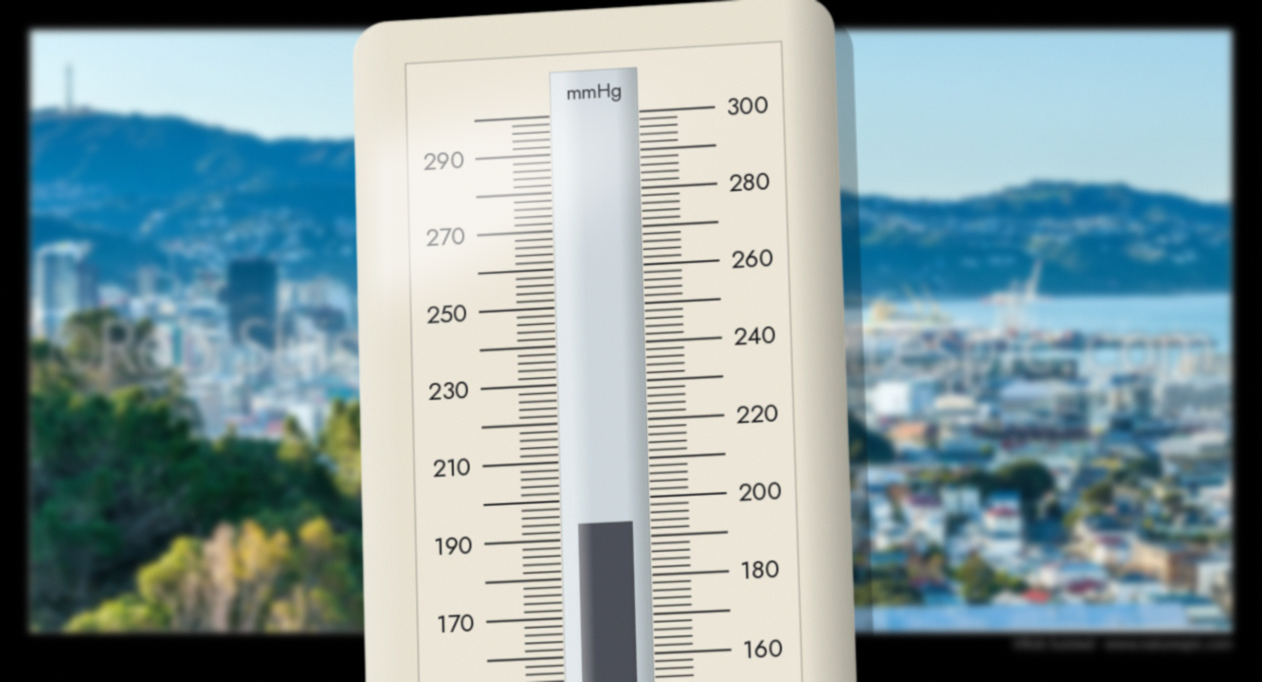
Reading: 194 mmHg
